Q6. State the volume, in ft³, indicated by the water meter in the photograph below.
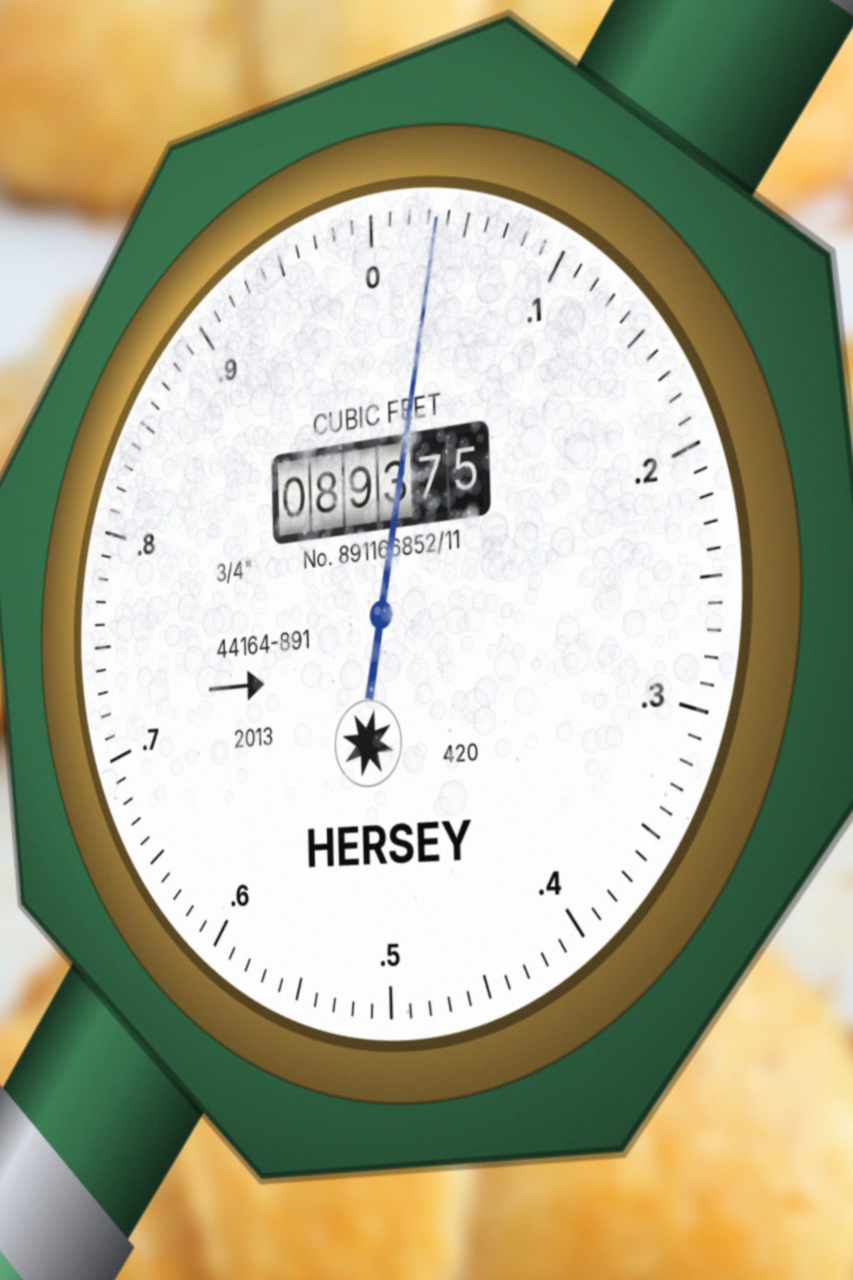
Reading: 89375.03 ft³
